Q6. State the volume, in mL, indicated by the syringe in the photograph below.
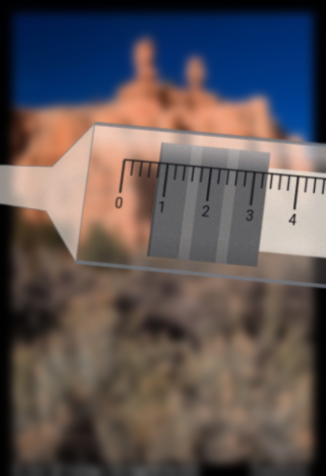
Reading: 0.8 mL
